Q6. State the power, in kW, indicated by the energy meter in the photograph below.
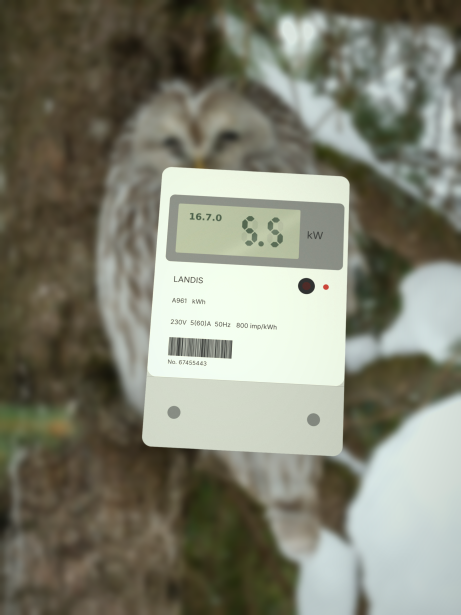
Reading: 5.5 kW
